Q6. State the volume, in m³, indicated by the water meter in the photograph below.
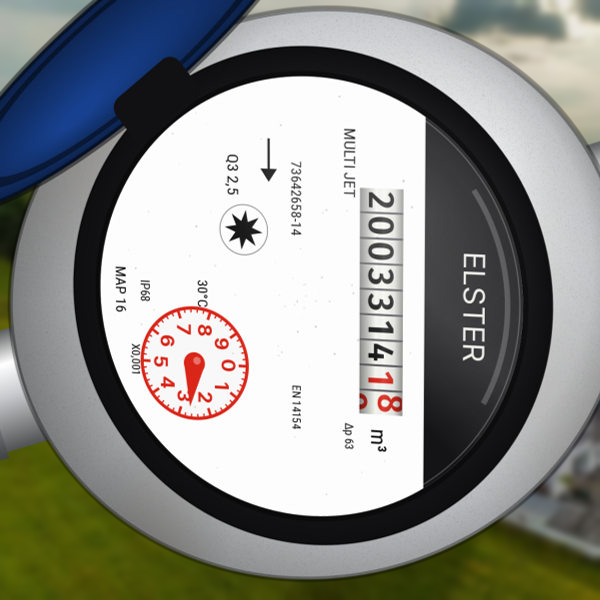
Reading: 2003314.182 m³
